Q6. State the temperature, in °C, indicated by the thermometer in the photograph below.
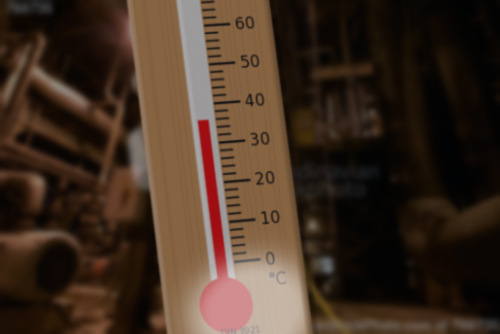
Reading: 36 °C
